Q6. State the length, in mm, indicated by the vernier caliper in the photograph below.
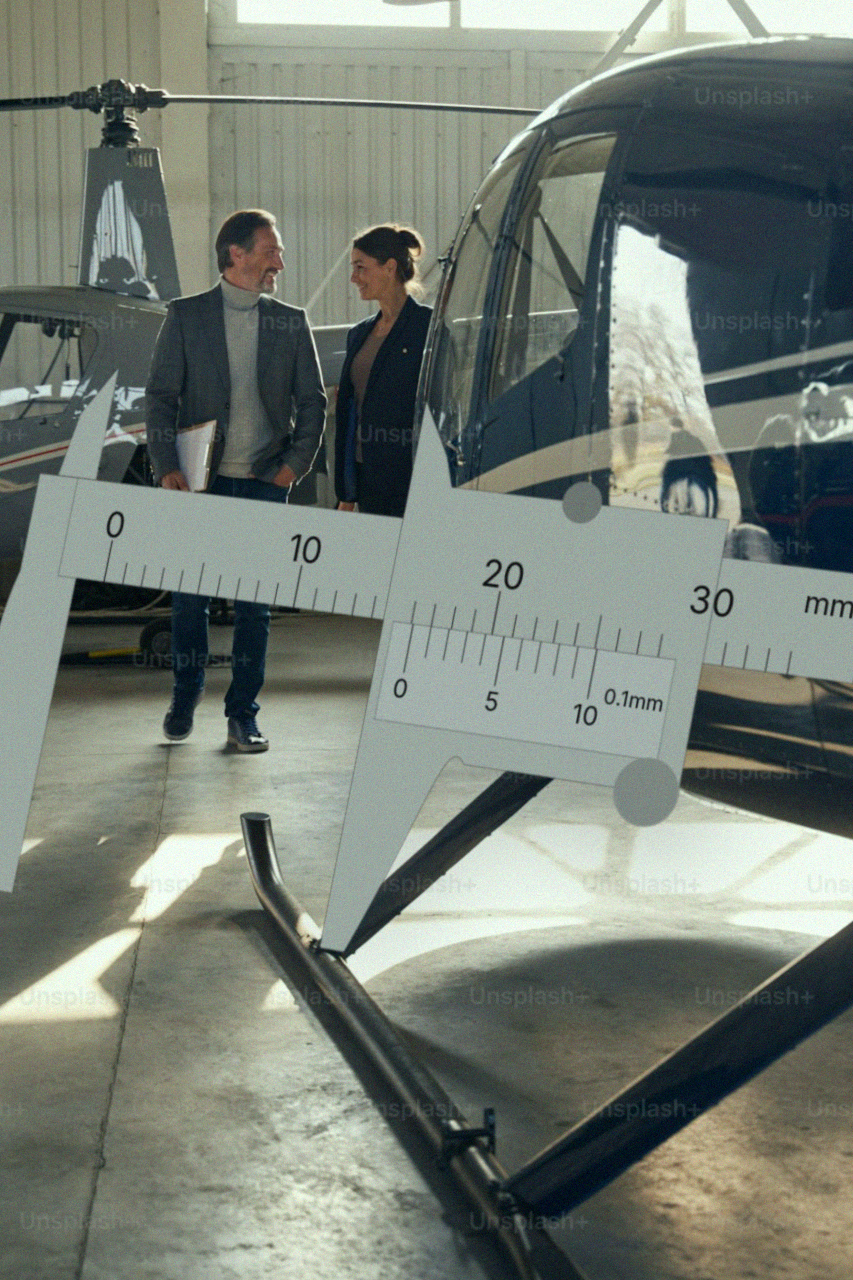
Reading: 16.1 mm
